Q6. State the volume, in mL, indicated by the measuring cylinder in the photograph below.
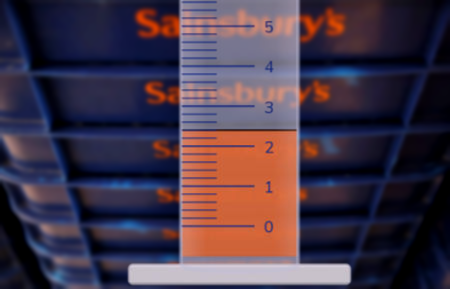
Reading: 2.4 mL
